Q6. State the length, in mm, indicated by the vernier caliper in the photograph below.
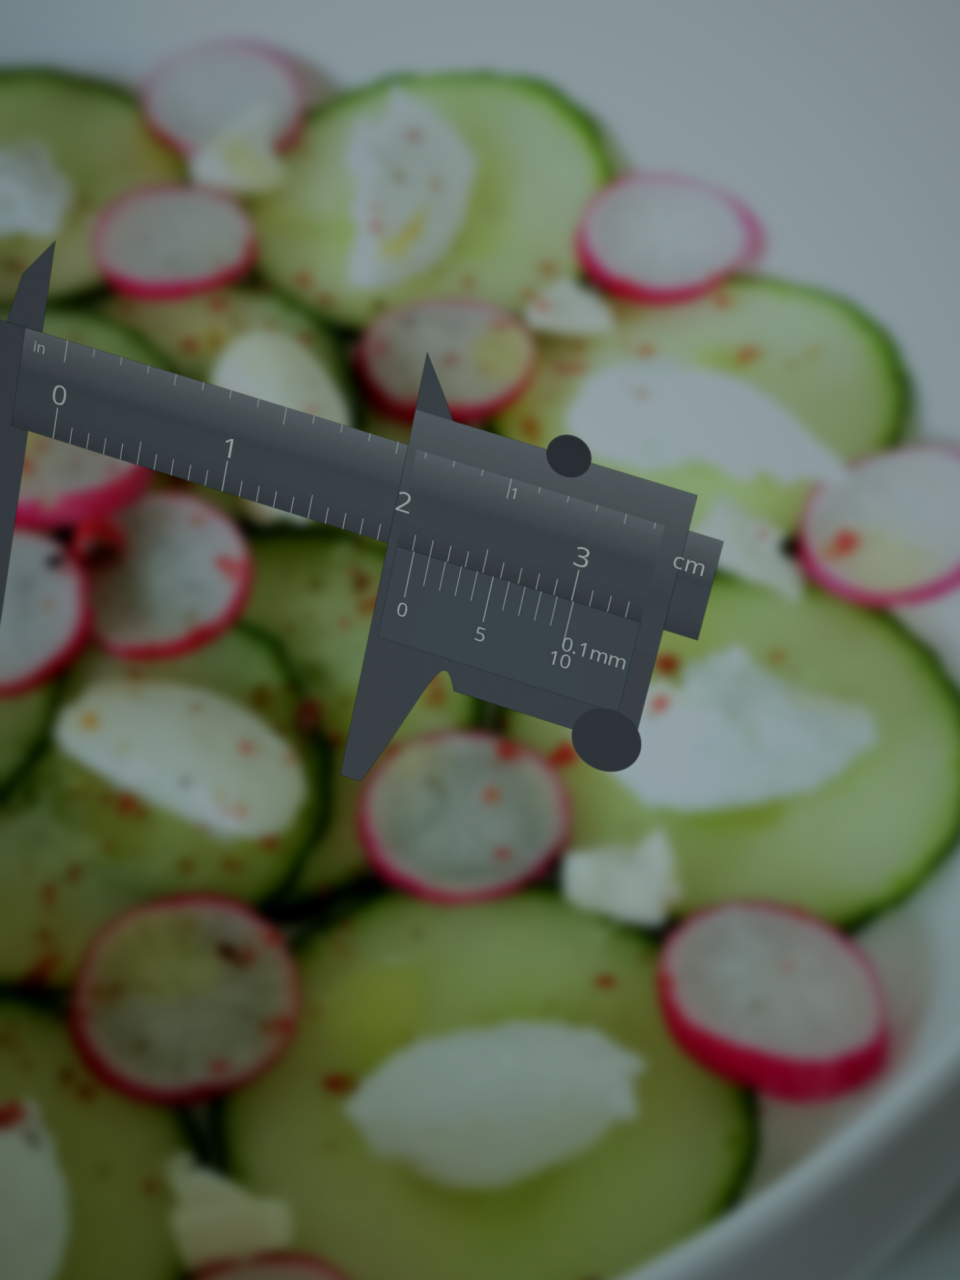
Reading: 21.1 mm
